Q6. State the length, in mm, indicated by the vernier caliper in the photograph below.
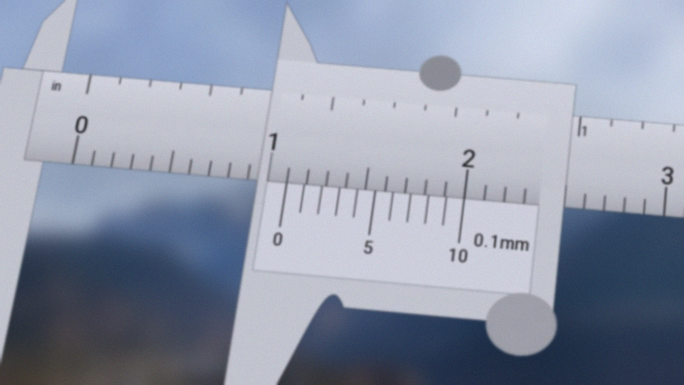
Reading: 11.0 mm
